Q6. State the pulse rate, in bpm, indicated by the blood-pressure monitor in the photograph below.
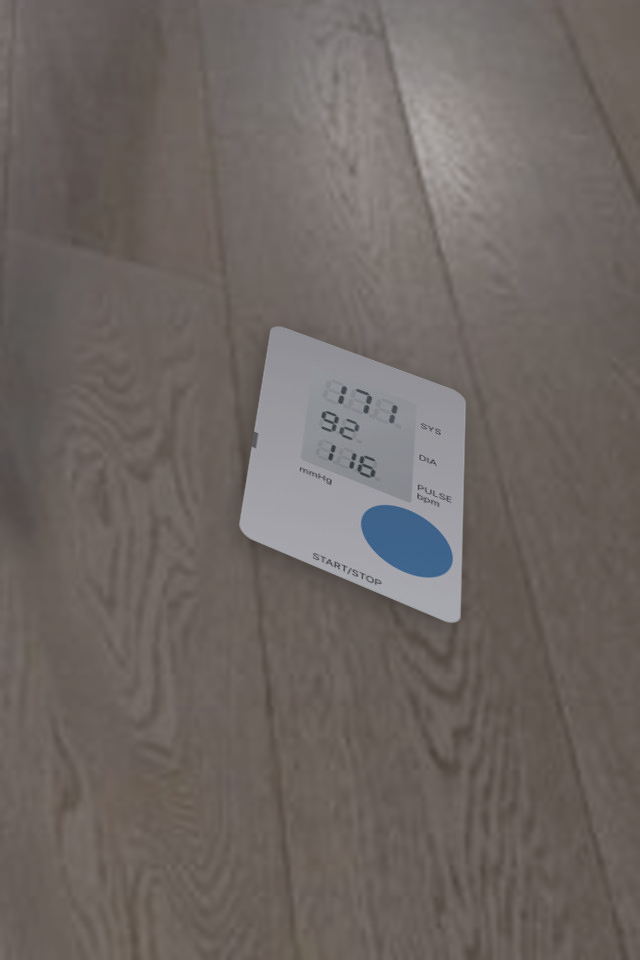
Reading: 116 bpm
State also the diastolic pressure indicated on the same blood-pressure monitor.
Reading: 92 mmHg
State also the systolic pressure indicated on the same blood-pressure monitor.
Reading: 171 mmHg
